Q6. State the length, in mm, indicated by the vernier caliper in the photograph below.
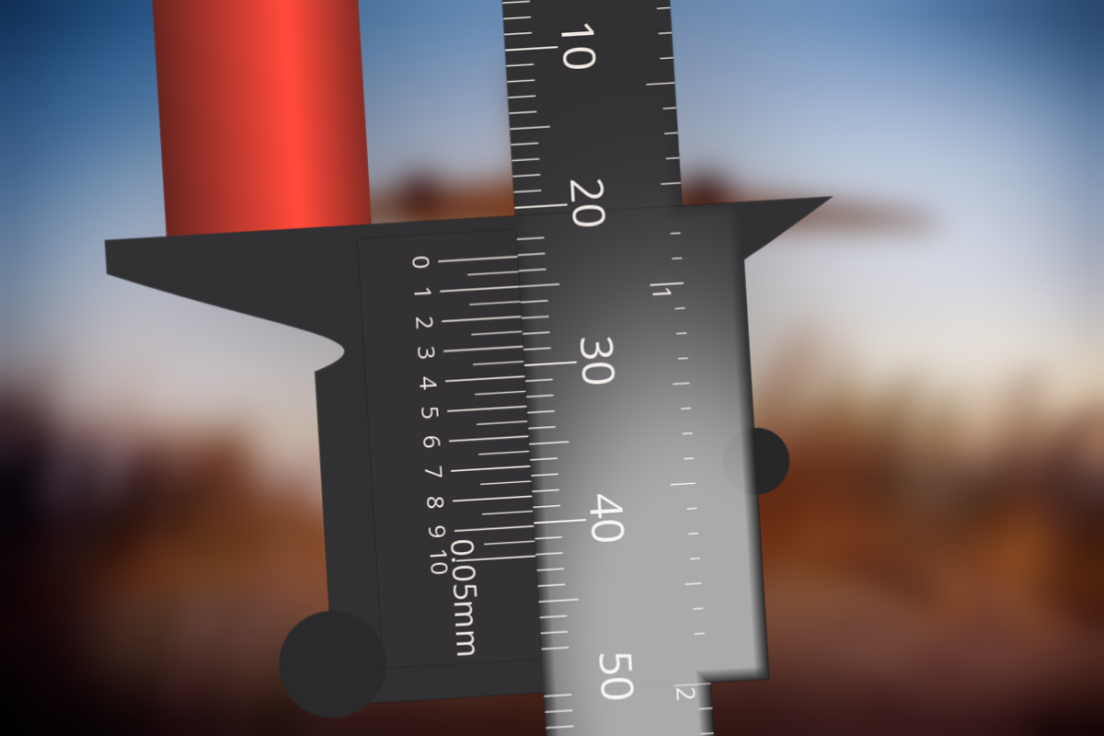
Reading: 23.1 mm
